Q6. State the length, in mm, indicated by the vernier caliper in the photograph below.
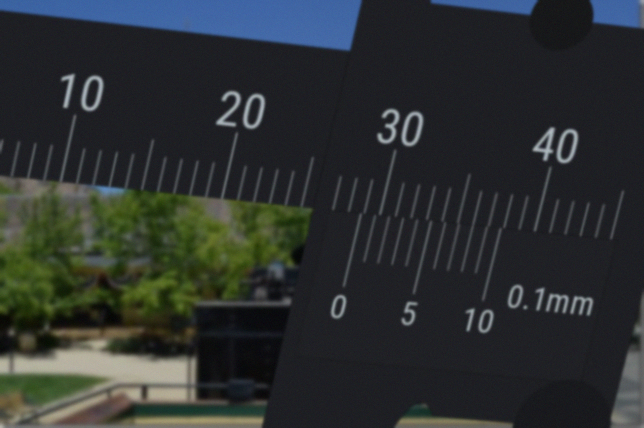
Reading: 28.8 mm
